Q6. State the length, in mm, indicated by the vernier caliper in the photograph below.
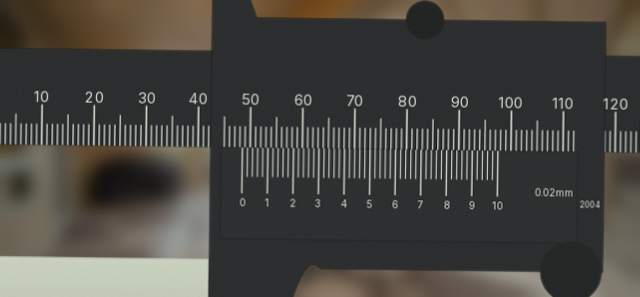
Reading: 48.5 mm
